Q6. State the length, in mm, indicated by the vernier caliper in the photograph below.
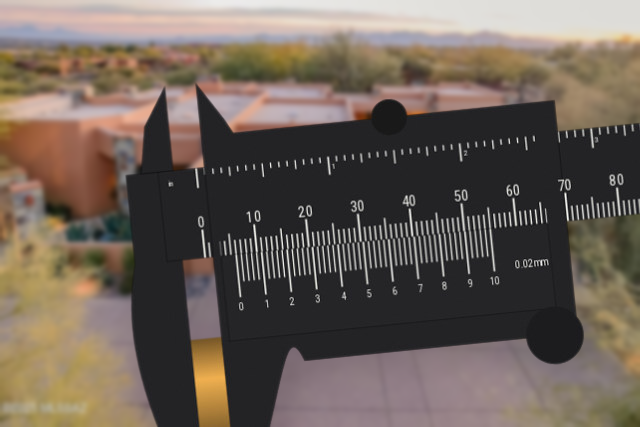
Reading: 6.0 mm
